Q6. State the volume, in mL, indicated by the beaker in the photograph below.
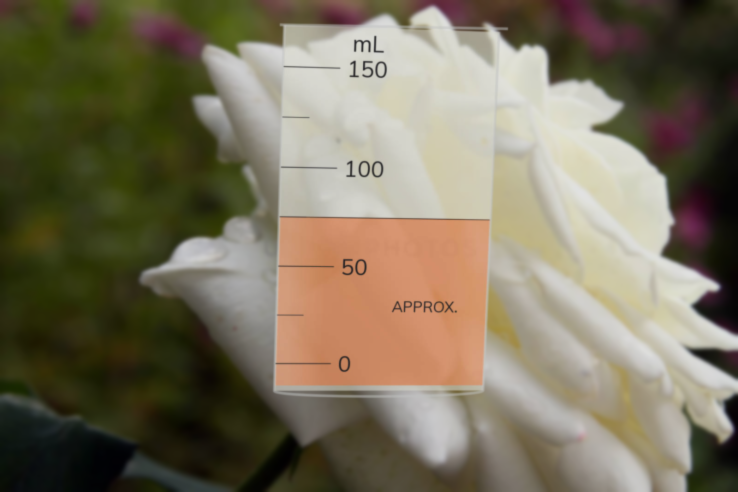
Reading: 75 mL
